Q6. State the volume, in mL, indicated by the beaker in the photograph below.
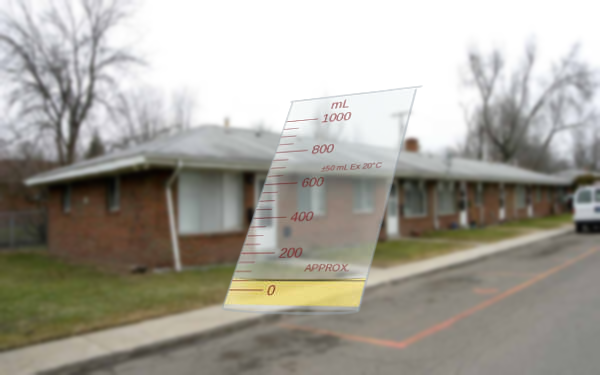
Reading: 50 mL
